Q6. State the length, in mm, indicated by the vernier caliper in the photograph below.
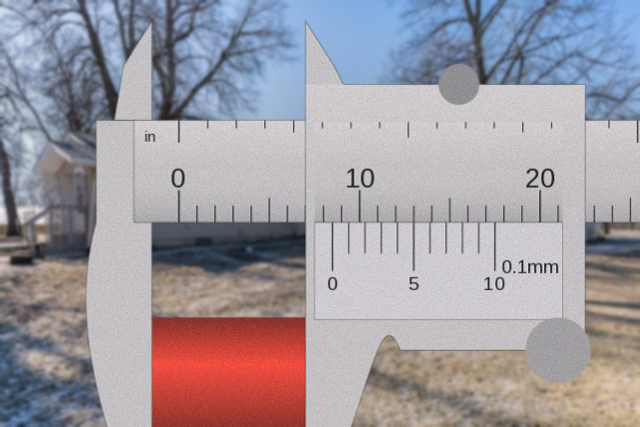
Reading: 8.5 mm
